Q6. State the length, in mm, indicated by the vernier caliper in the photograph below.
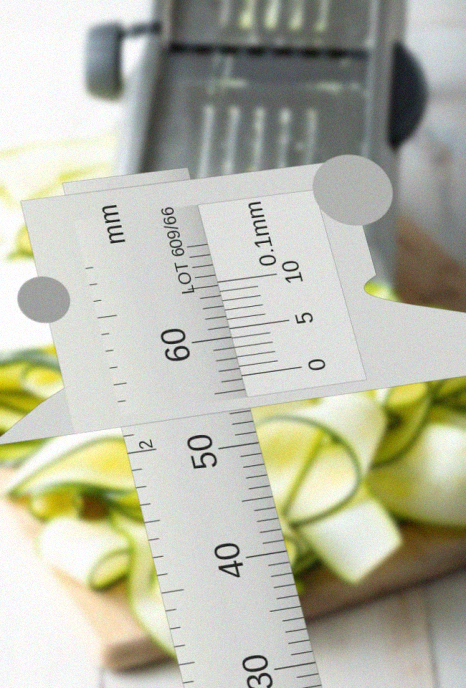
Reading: 56.3 mm
